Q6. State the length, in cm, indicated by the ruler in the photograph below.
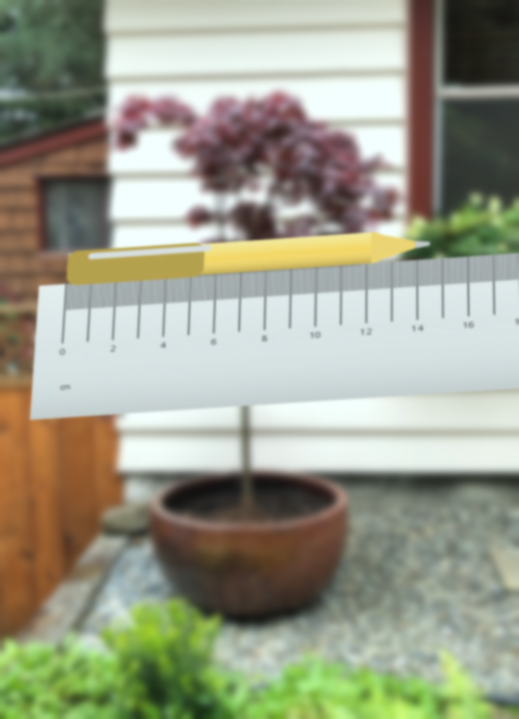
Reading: 14.5 cm
